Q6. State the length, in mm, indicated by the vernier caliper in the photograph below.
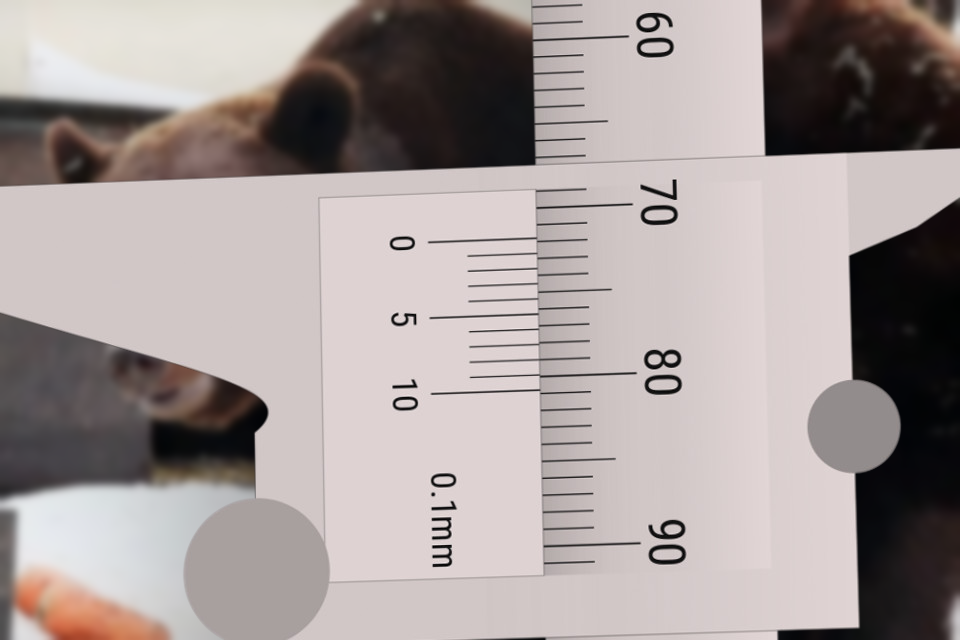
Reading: 71.8 mm
